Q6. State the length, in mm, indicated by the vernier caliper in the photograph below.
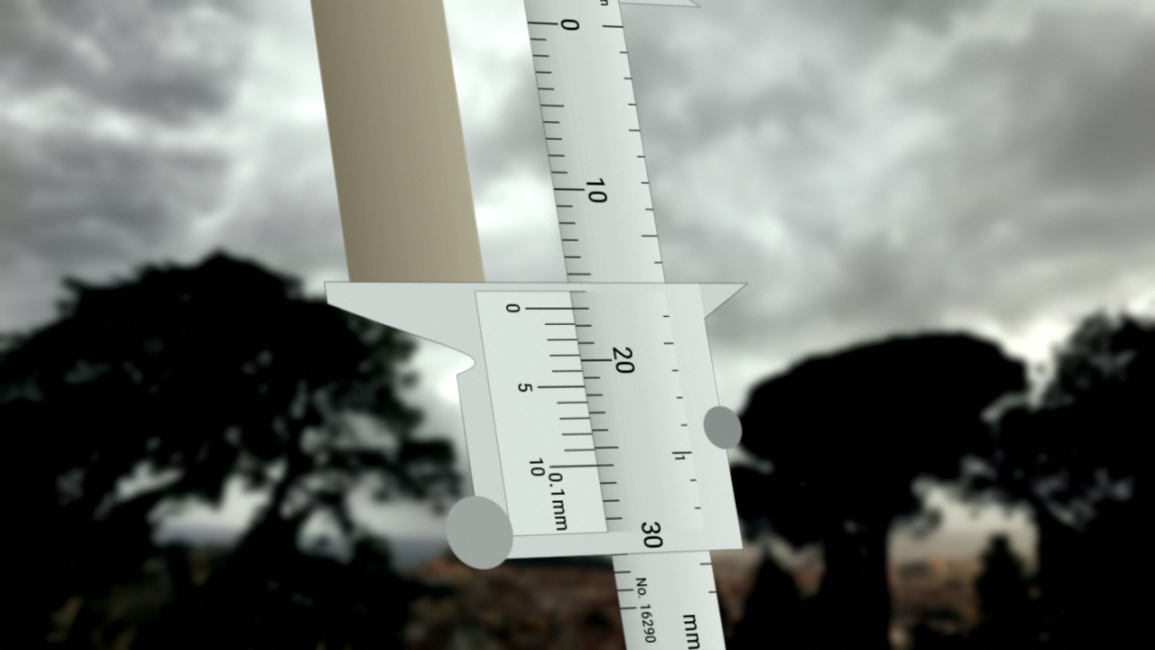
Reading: 17.0 mm
